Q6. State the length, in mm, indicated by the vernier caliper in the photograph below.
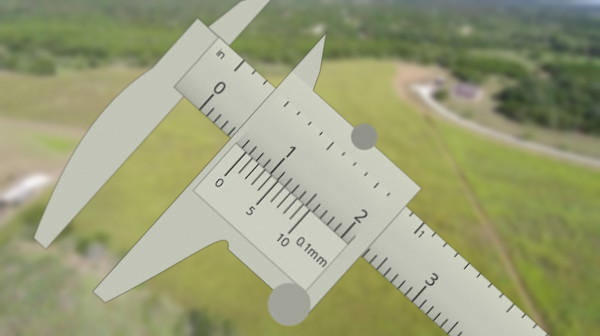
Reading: 6.6 mm
